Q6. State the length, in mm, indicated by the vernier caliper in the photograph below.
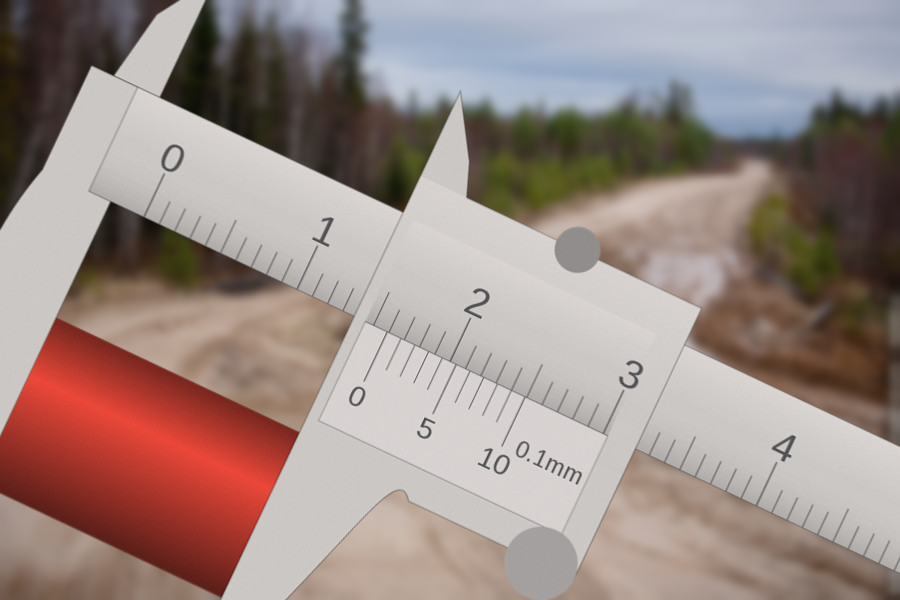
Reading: 15.9 mm
